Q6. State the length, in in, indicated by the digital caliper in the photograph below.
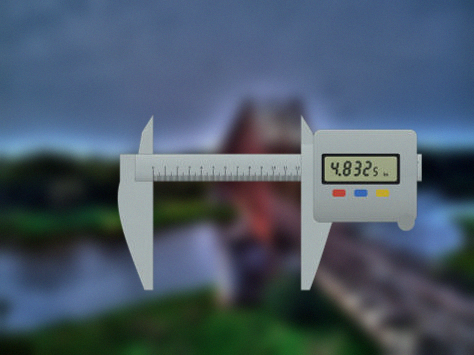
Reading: 4.8325 in
